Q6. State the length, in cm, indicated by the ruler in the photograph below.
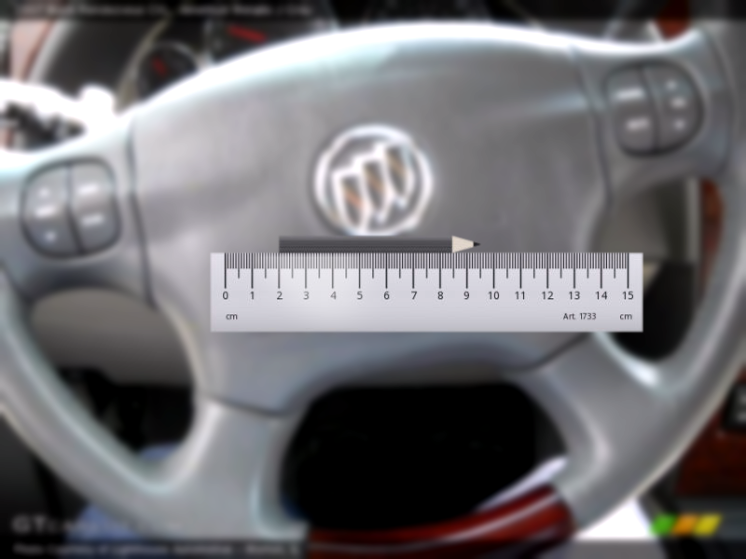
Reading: 7.5 cm
